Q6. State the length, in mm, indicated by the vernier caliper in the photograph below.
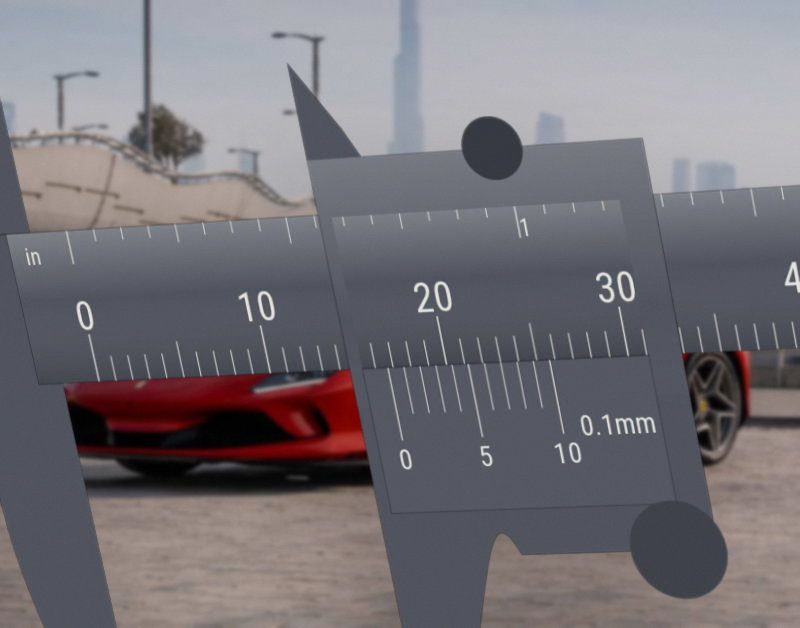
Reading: 16.7 mm
